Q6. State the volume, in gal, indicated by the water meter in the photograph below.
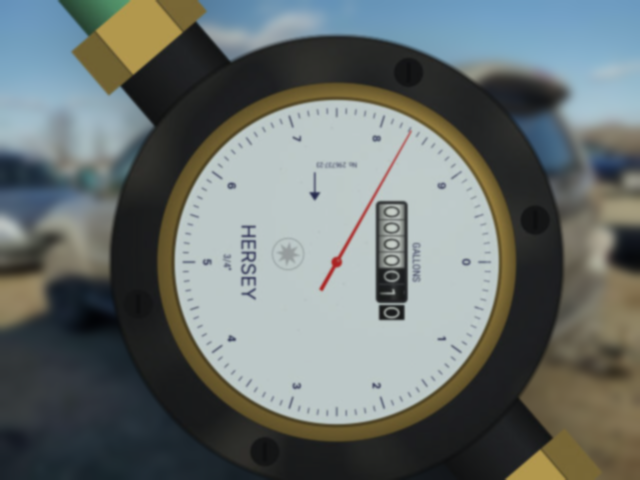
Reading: 8.3 gal
